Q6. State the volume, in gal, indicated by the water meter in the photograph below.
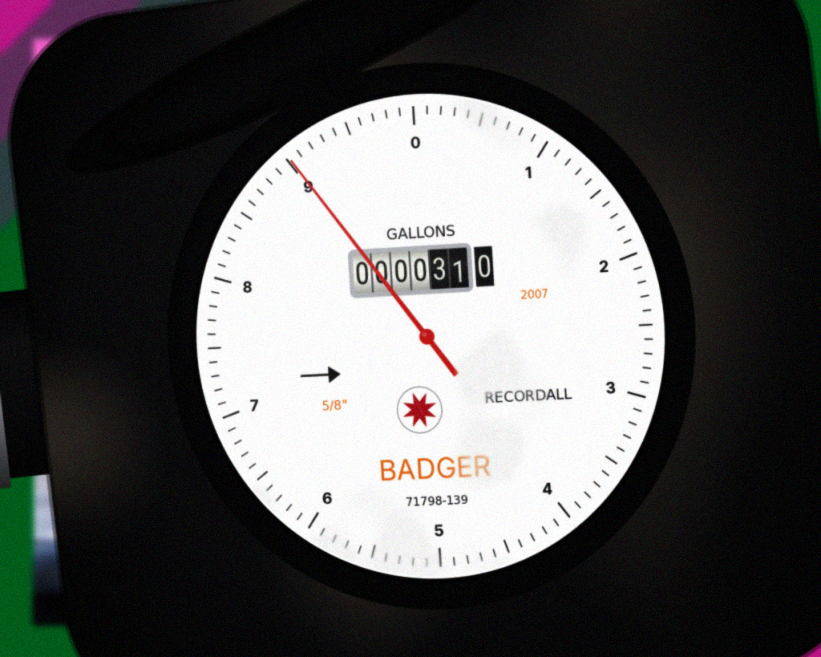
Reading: 309.0 gal
